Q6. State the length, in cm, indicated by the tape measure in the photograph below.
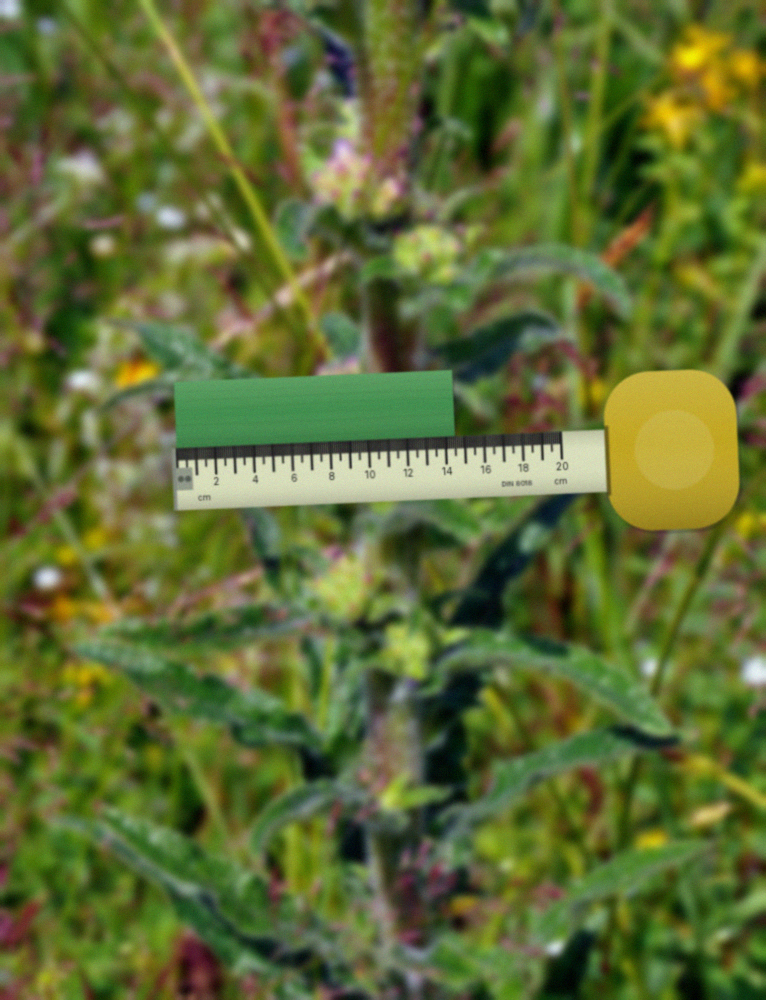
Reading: 14.5 cm
